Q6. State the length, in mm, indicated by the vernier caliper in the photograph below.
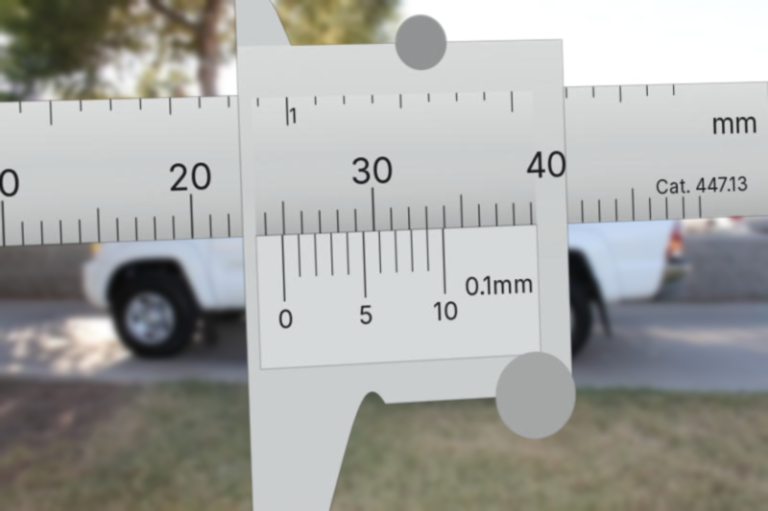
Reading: 24.9 mm
